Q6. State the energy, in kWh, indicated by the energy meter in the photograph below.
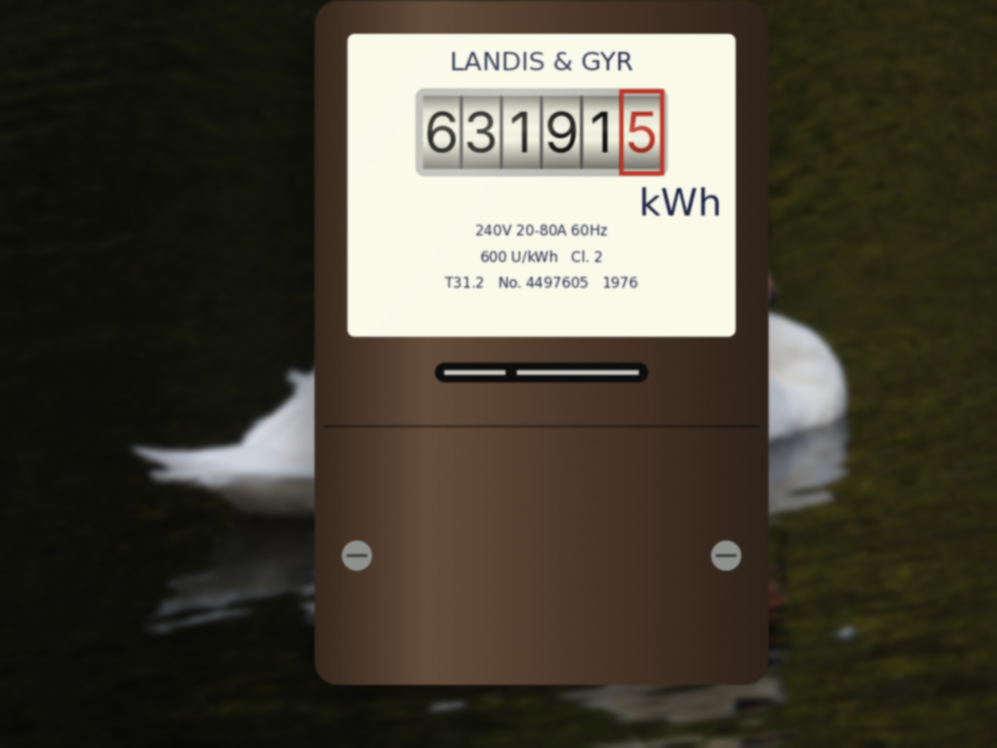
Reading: 63191.5 kWh
